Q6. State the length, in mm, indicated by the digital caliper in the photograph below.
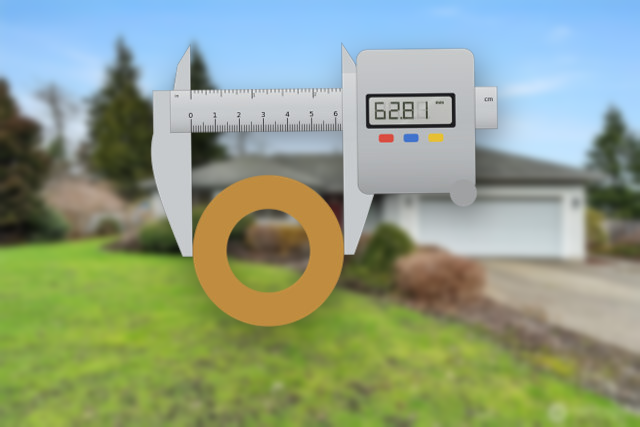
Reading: 62.81 mm
